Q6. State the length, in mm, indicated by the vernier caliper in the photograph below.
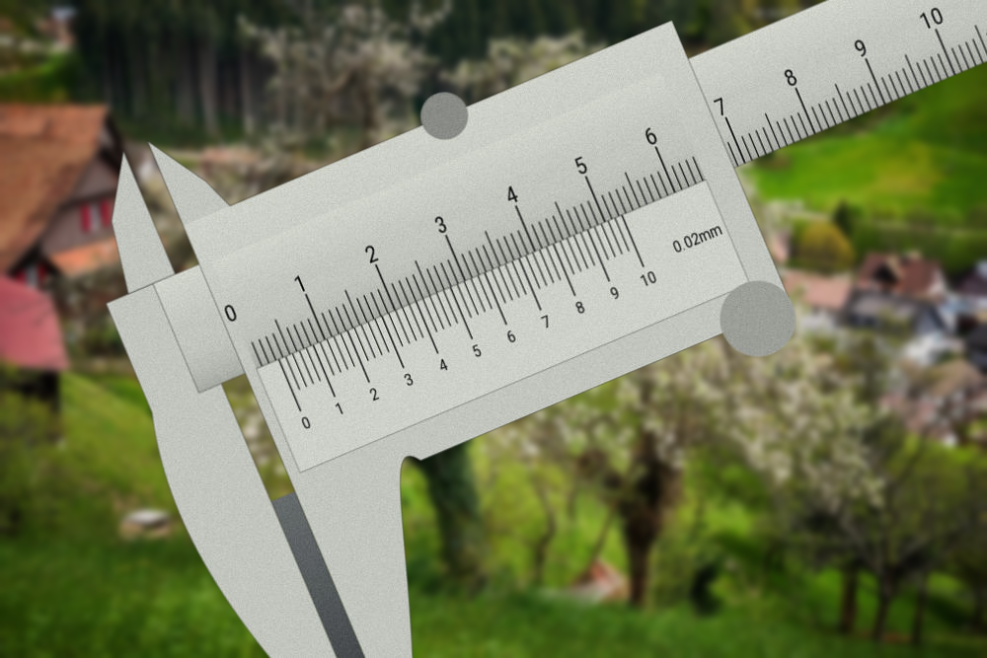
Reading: 3.4 mm
